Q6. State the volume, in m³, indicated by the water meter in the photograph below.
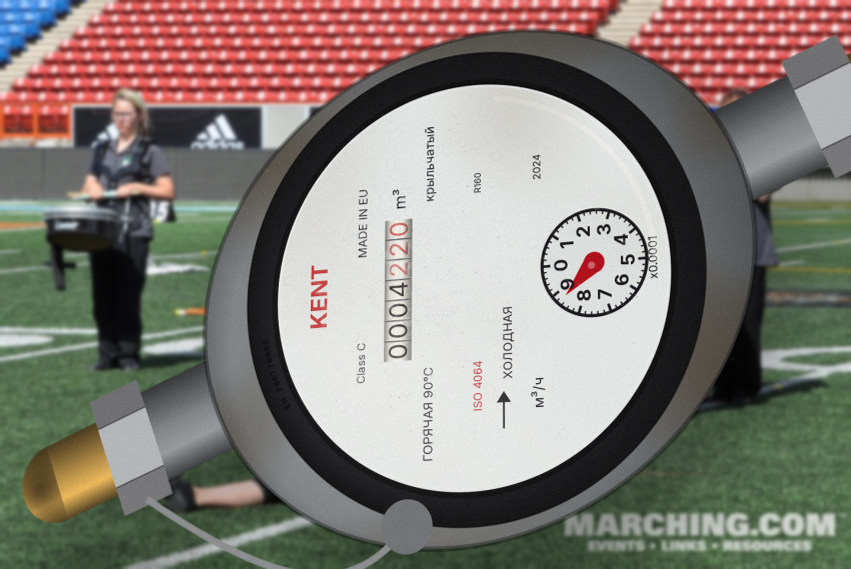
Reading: 4.2208 m³
